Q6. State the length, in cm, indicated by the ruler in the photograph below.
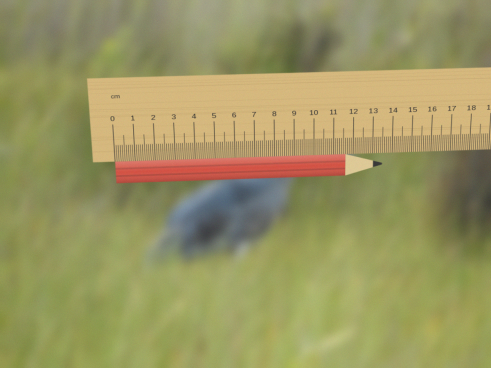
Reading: 13.5 cm
